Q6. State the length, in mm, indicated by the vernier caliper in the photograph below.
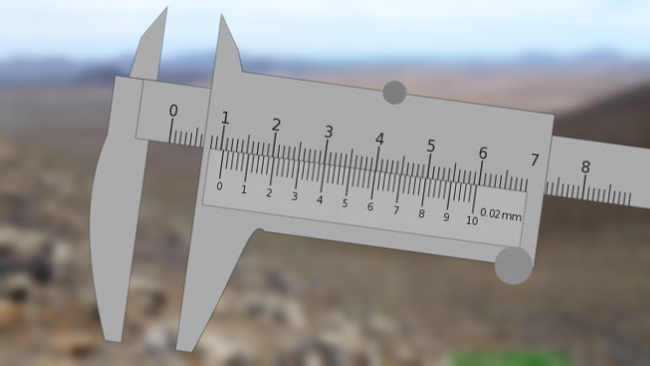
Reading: 10.5 mm
